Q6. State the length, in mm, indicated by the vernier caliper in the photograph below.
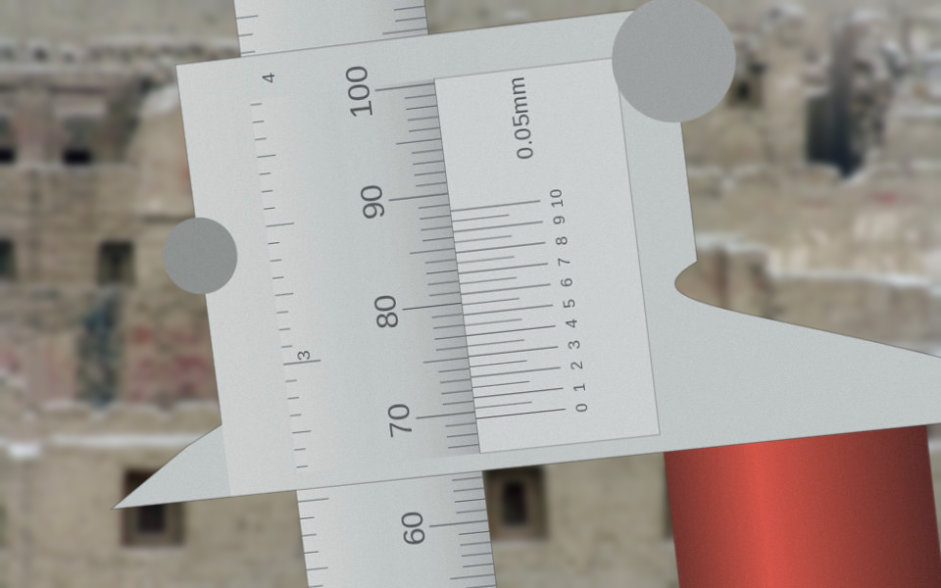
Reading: 69.4 mm
